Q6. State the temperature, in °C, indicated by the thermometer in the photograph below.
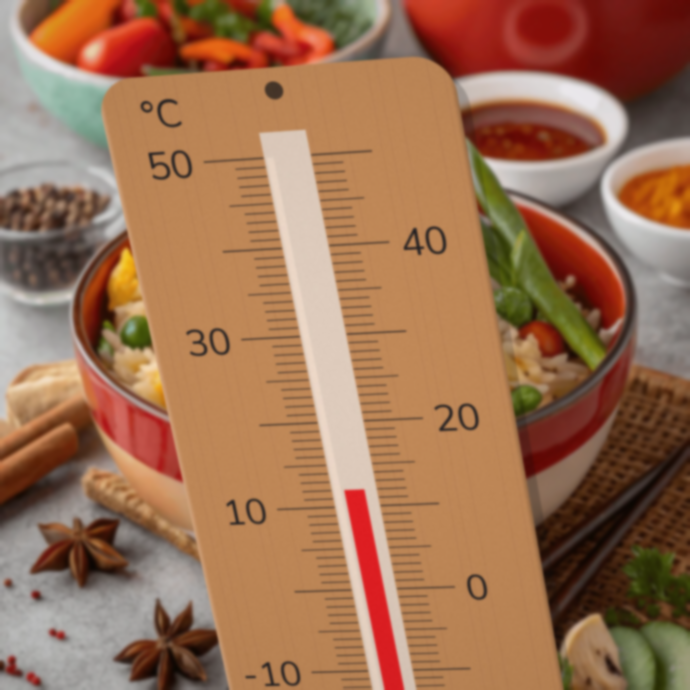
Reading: 12 °C
